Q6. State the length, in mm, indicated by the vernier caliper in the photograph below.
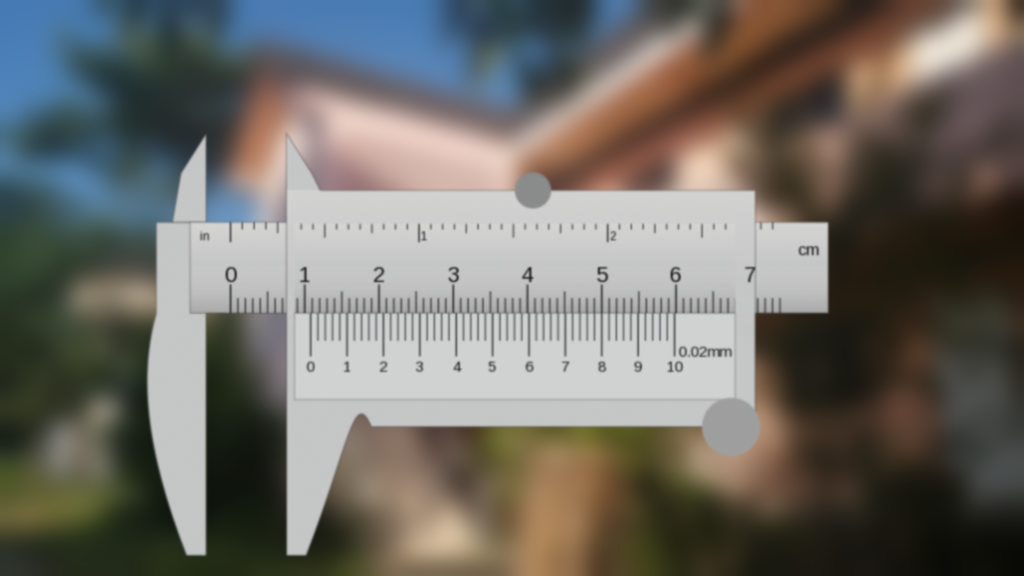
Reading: 10.8 mm
